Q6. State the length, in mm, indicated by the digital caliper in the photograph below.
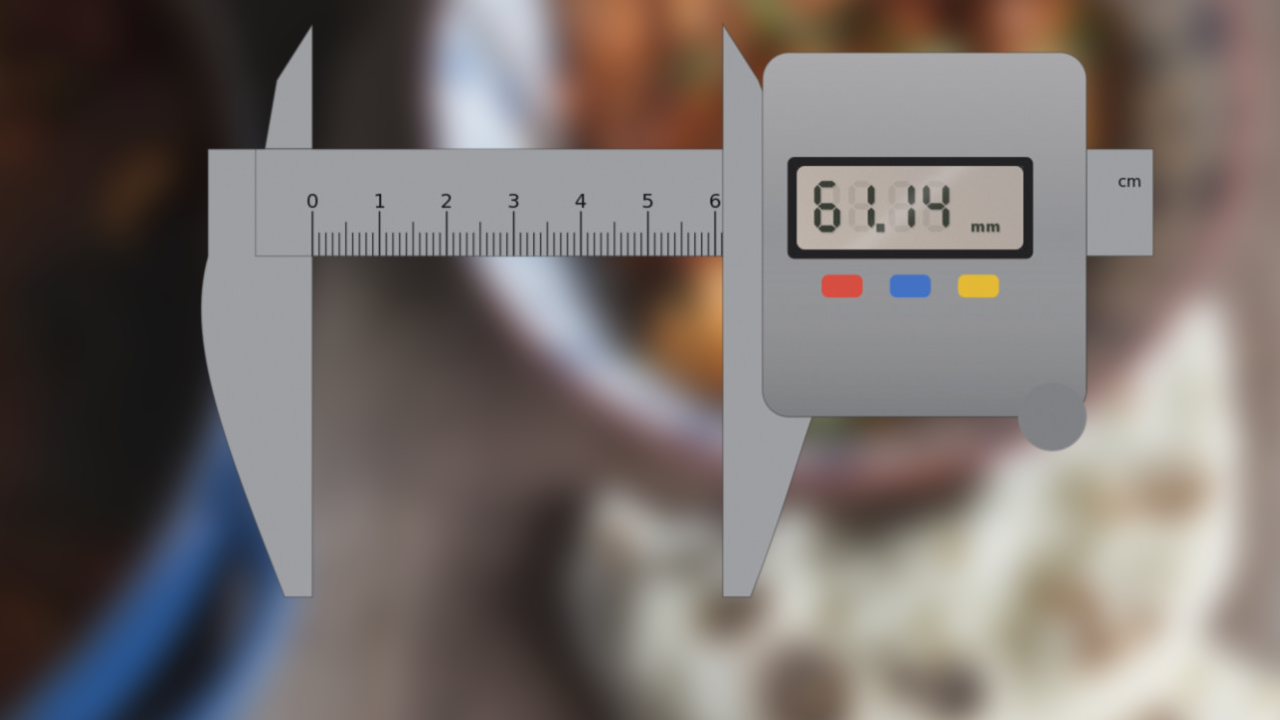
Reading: 61.14 mm
